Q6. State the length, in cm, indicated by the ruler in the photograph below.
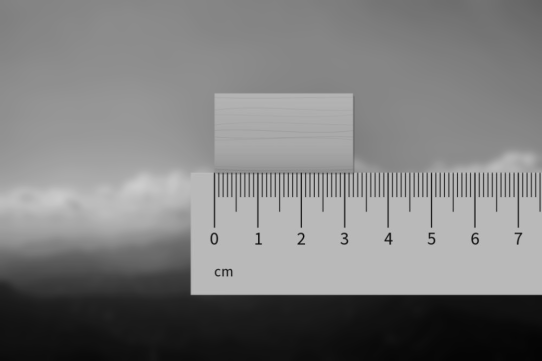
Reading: 3.2 cm
